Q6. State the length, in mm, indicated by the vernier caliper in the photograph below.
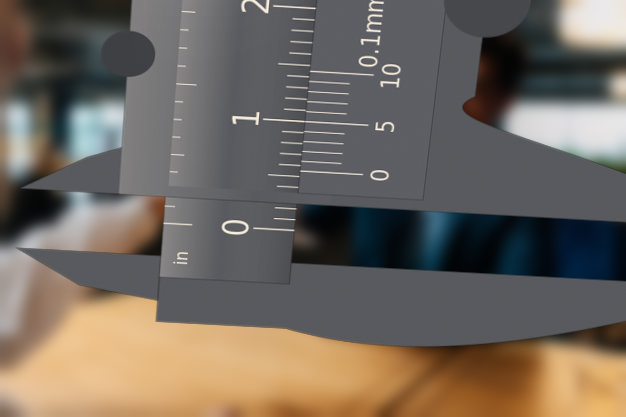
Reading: 5.5 mm
